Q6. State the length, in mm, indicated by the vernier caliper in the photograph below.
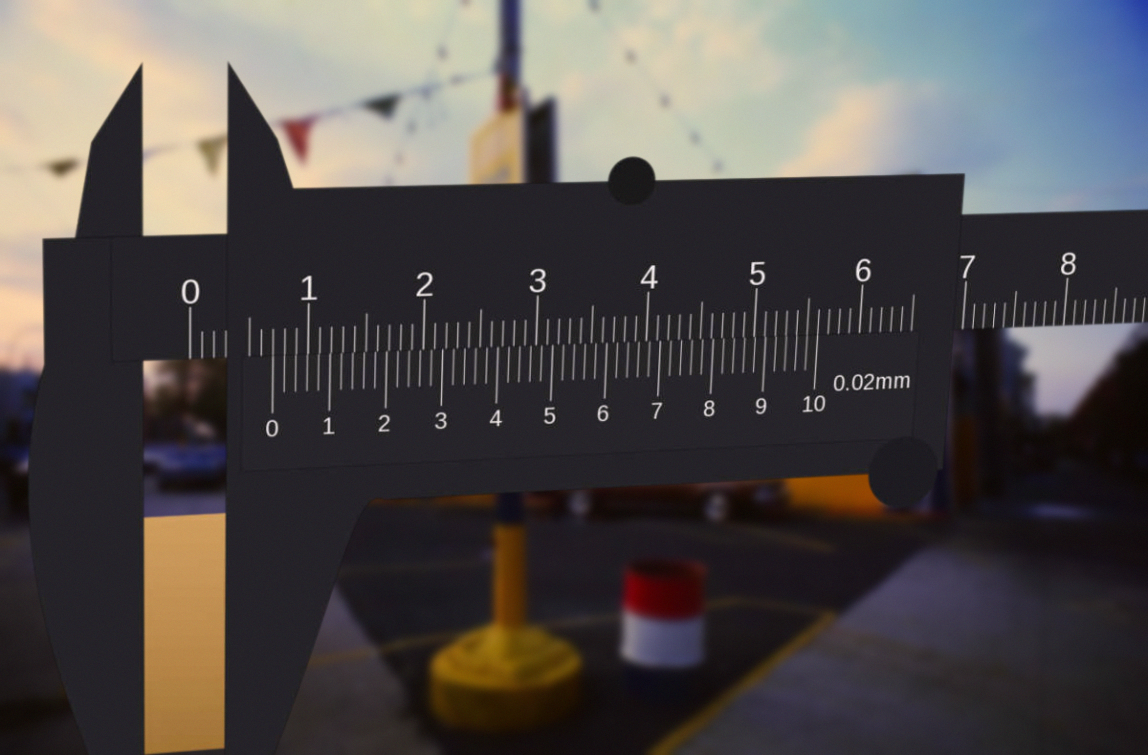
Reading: 7.0 mm
